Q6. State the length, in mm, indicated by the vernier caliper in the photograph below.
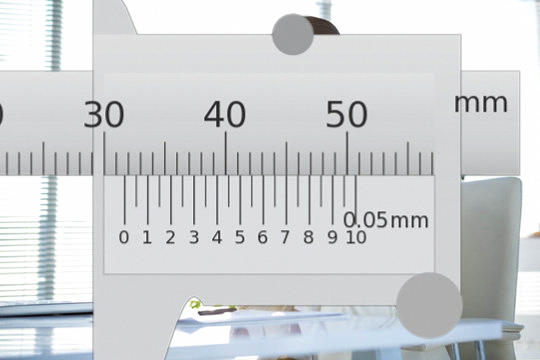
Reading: 31.7 mm
